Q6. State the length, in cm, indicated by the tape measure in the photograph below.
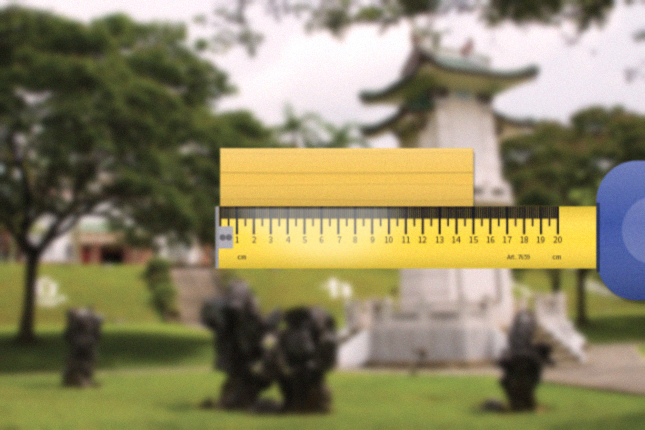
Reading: 15 cm
